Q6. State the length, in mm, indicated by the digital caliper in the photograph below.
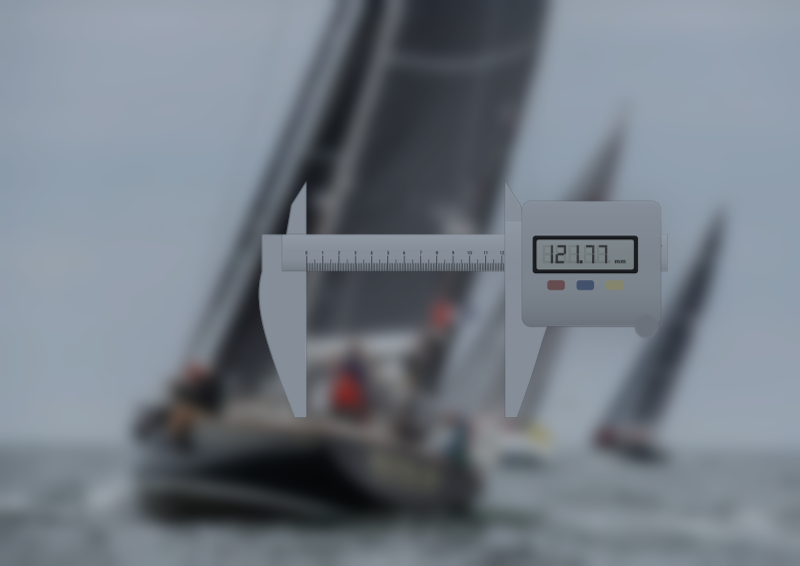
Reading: 121.77 mm
